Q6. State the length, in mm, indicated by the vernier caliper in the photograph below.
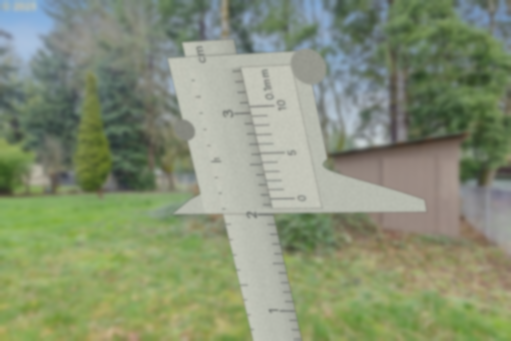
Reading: 21.6 mm
